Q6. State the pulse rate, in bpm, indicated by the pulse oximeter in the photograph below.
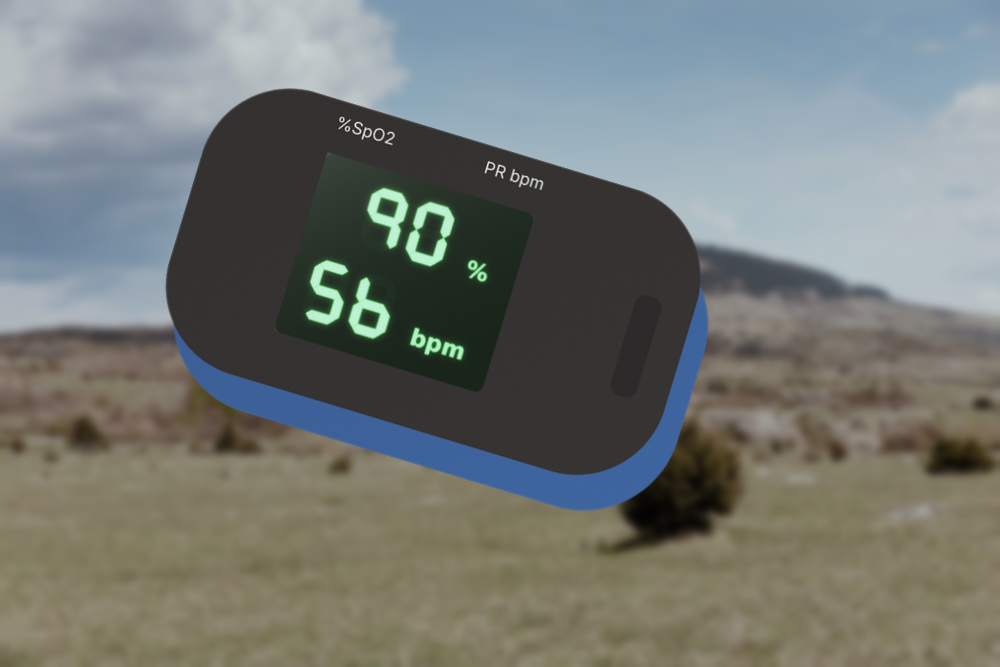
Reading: 56 bpm
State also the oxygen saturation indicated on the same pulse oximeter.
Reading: 90 %
